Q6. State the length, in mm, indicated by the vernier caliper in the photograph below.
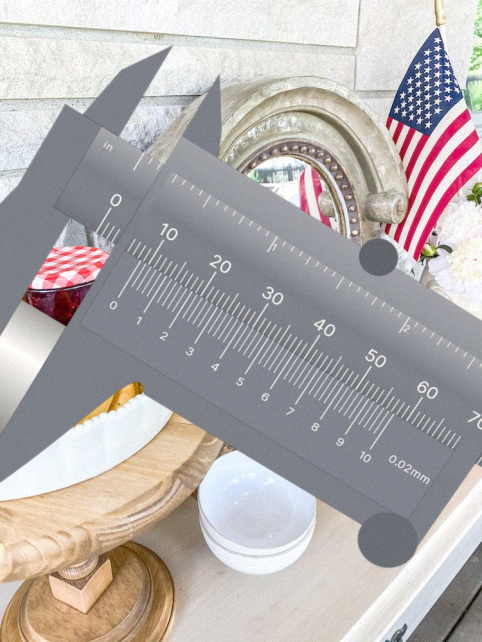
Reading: 8.6 mm
